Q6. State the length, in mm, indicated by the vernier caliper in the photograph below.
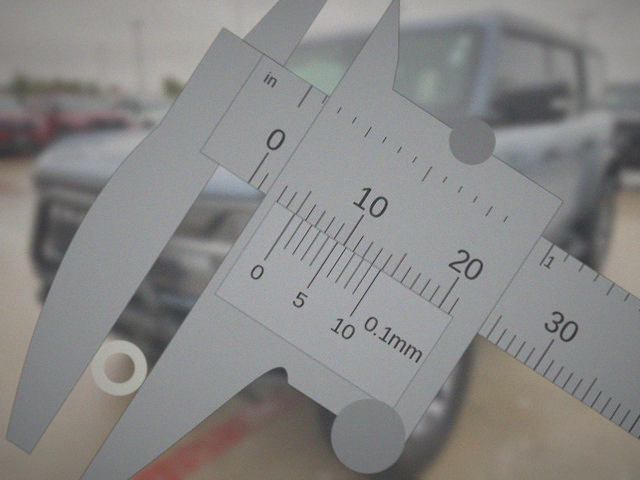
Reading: 4.9 mm
